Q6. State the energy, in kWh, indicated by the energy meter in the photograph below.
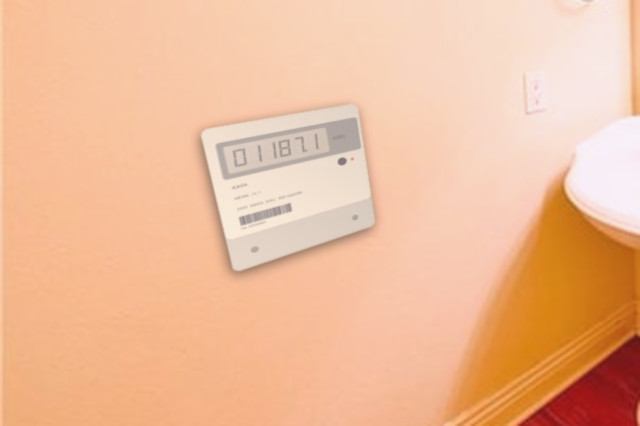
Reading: 1187.1 kWh
